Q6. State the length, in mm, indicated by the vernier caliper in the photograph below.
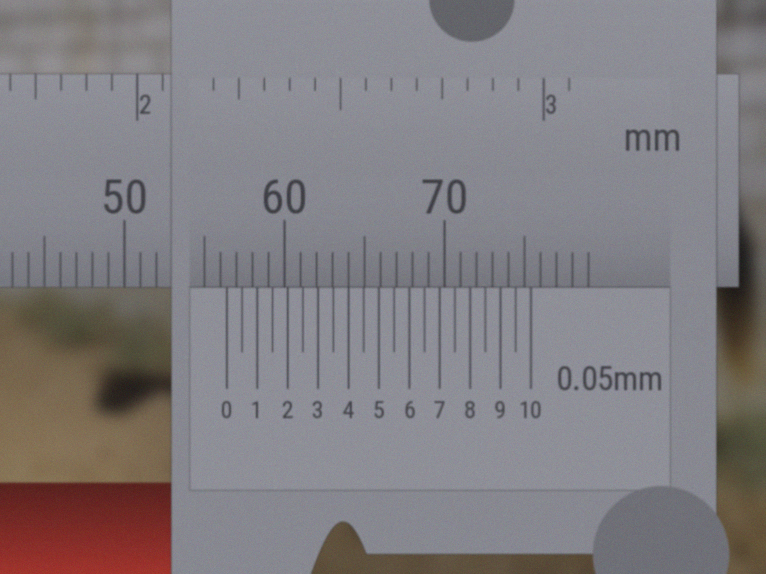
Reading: 56.4 mm
